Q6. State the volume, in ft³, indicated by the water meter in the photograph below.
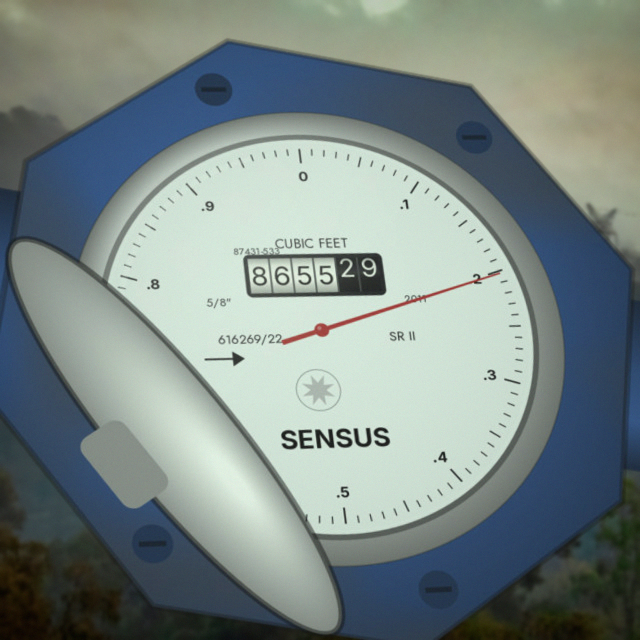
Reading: 865529.20 ft³
